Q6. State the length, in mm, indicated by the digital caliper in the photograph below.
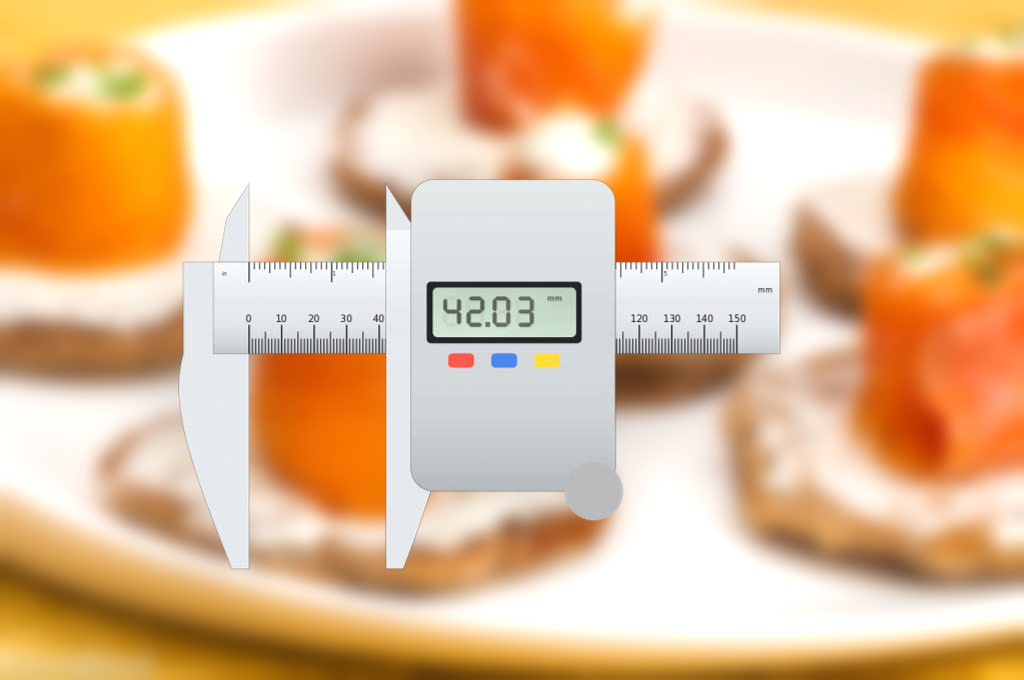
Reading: 42.03 mm
